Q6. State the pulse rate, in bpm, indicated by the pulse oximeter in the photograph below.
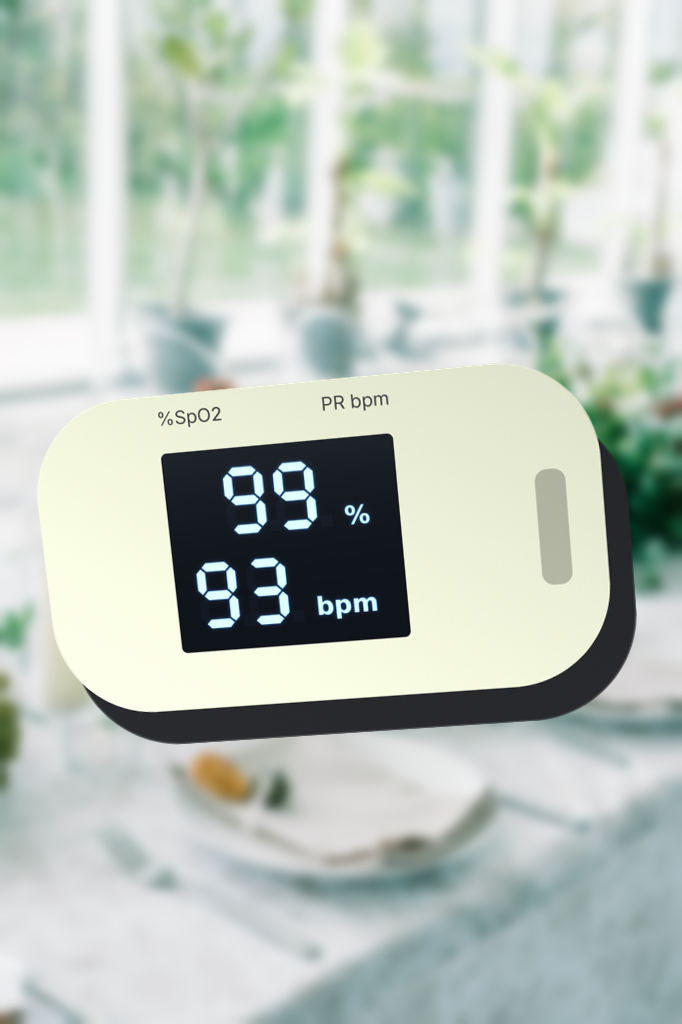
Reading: 93 bpm
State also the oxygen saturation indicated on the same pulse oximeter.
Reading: 99 %
